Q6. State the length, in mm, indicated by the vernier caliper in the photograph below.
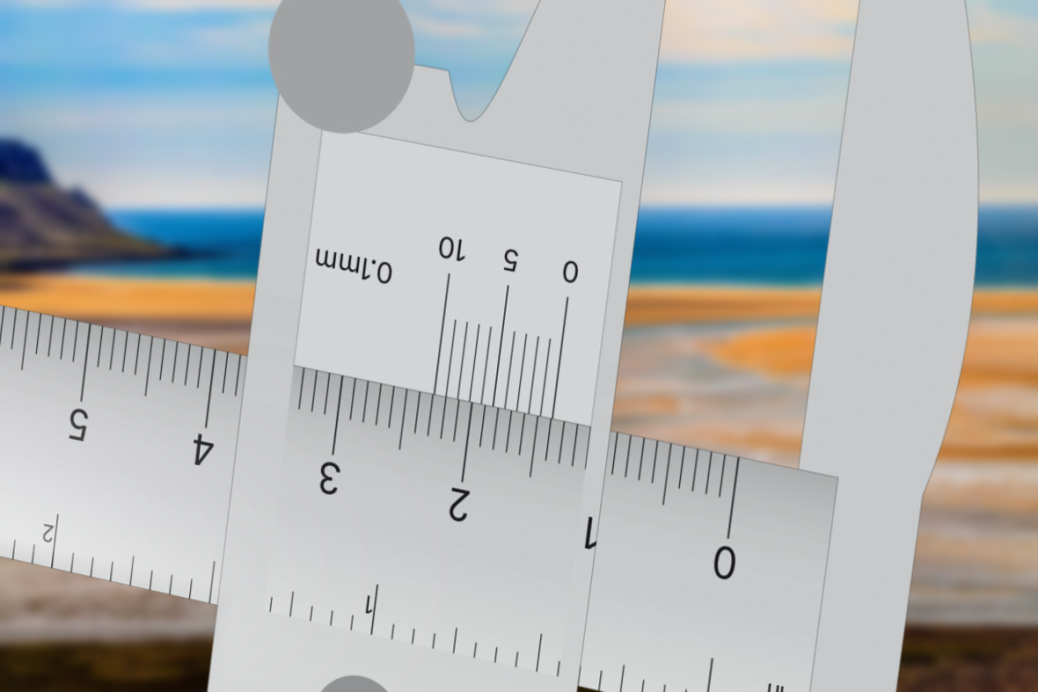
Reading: 13.9 mm
